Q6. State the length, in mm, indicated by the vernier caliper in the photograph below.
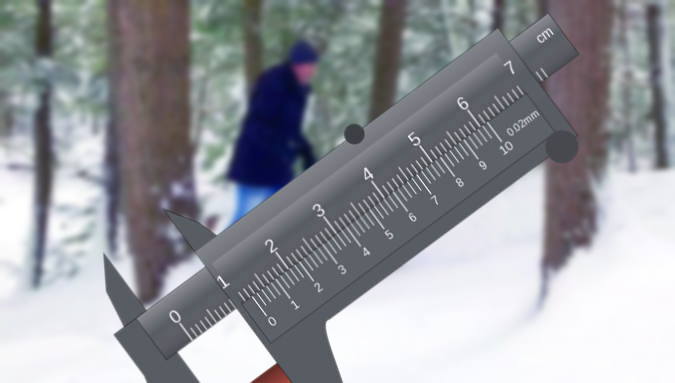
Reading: 12.4 mm
